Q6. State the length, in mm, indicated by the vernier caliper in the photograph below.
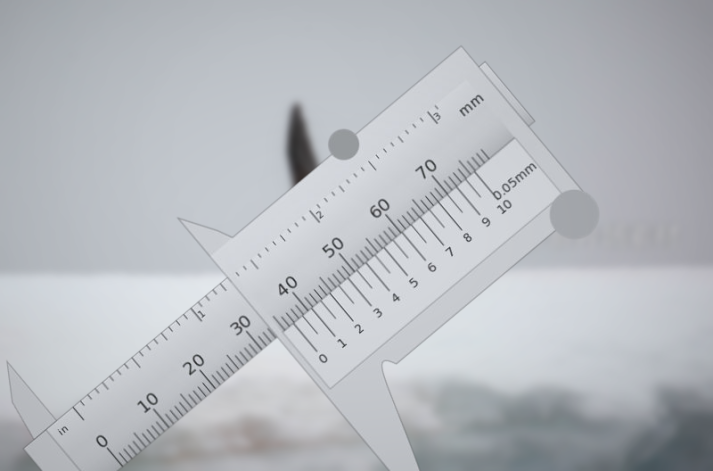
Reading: 36.8 mm
